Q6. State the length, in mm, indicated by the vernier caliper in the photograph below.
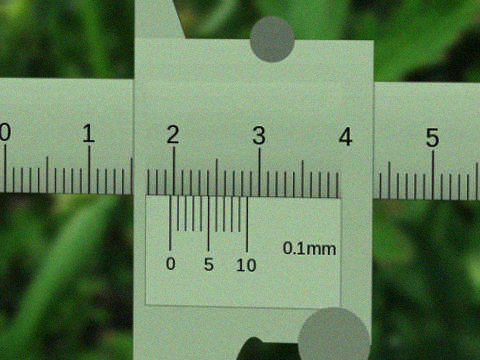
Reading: 19.6 mm
